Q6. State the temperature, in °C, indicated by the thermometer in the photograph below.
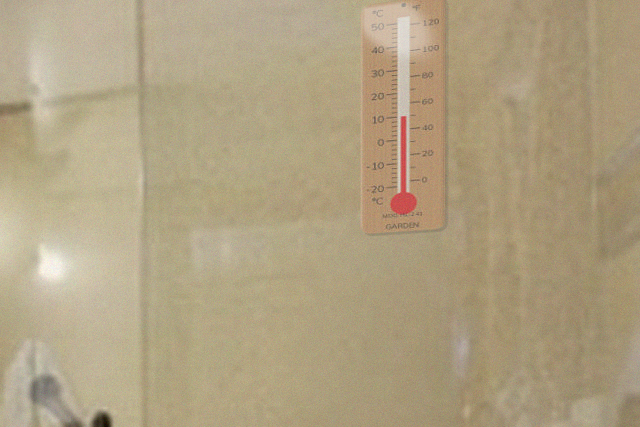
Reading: 10 °C
